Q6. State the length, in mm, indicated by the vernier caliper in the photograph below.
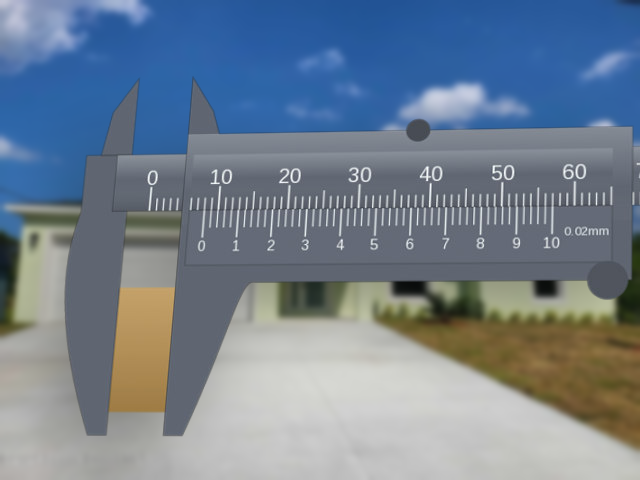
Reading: 8.0 mm
